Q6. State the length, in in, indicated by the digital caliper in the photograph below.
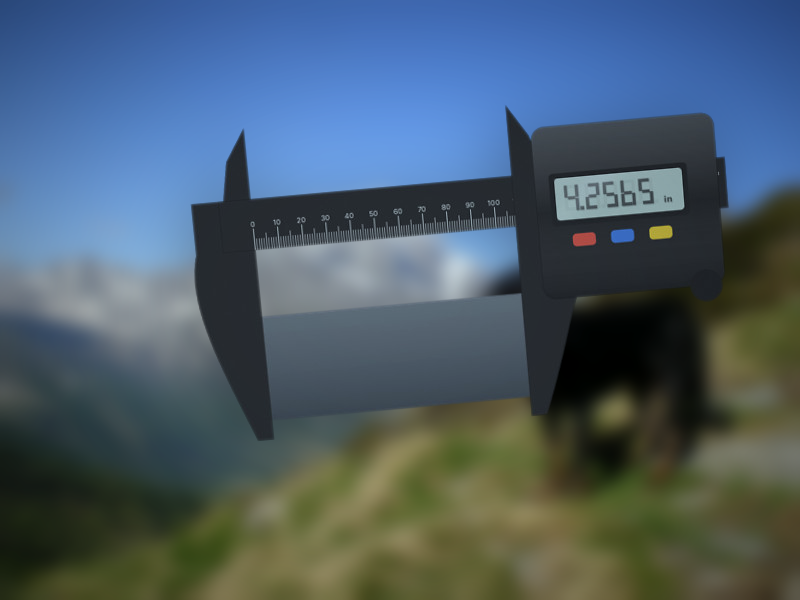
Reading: 4.2565 in
